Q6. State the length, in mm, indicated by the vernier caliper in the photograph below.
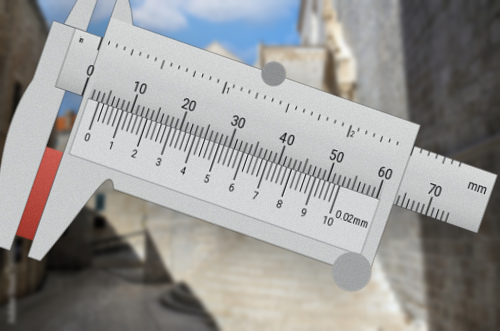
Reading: 3.5 mm
